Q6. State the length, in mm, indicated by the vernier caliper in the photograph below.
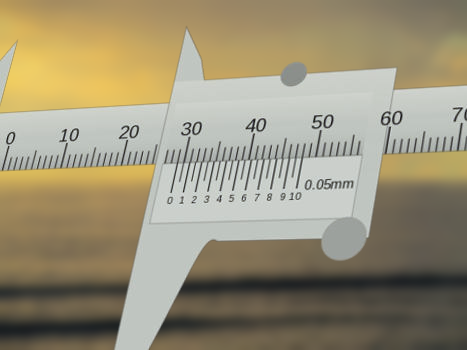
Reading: 29.0 mm
